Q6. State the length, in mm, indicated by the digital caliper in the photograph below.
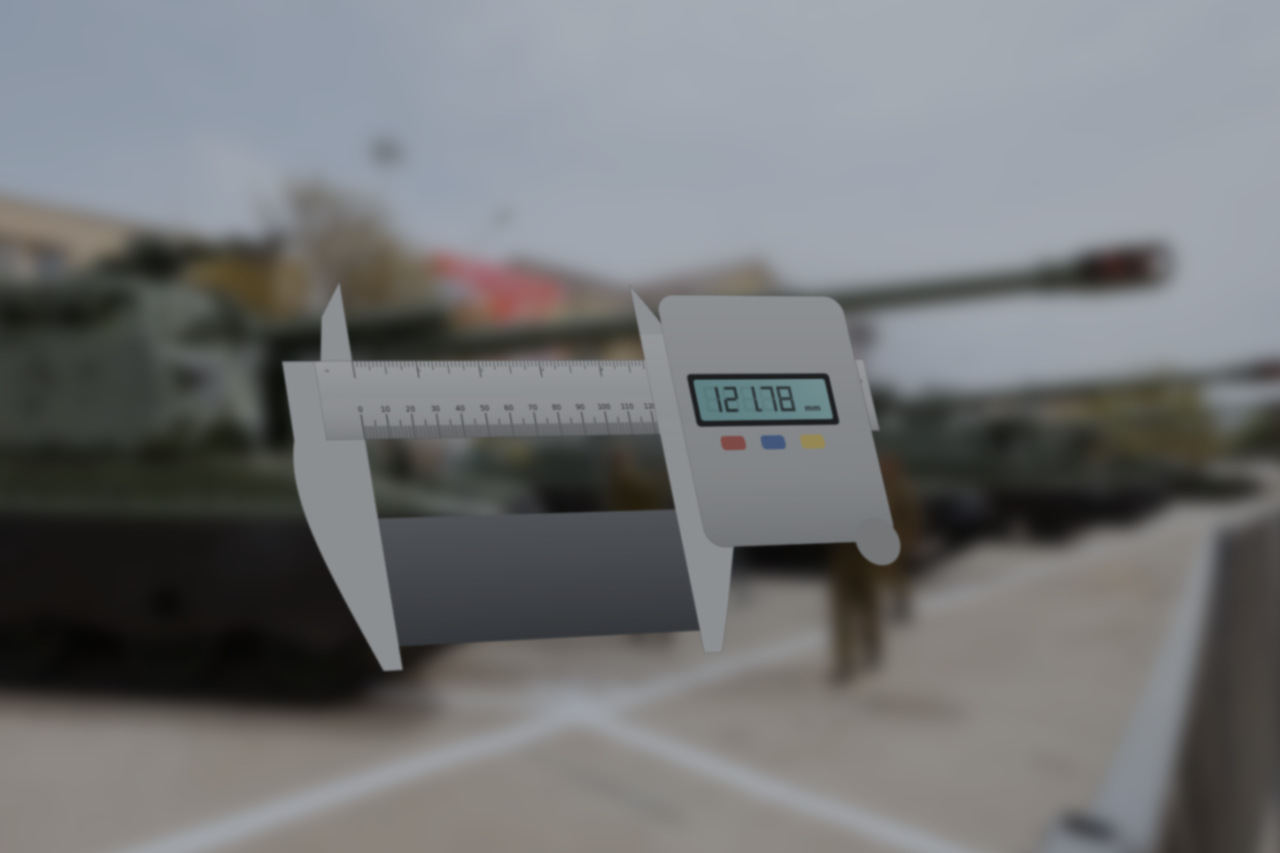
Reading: 121.78 mm
